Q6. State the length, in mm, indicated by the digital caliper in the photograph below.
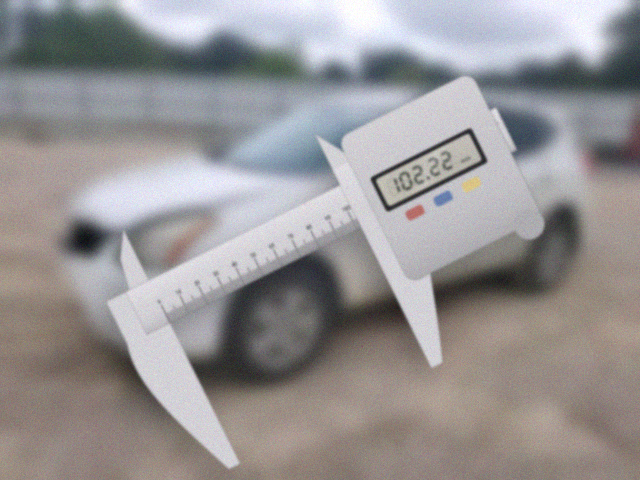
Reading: 102.22 mm
